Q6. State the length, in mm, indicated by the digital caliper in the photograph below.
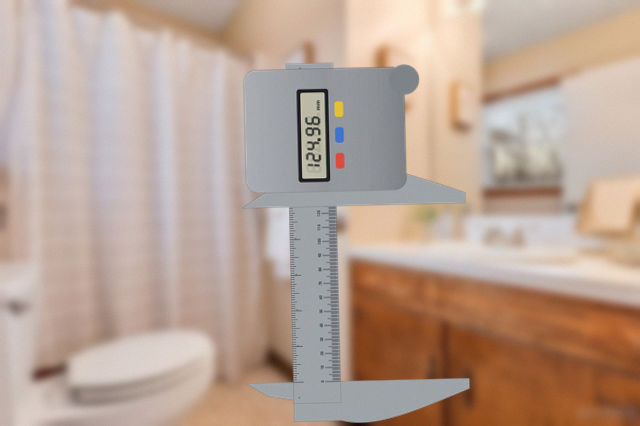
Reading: 124.96 mm
